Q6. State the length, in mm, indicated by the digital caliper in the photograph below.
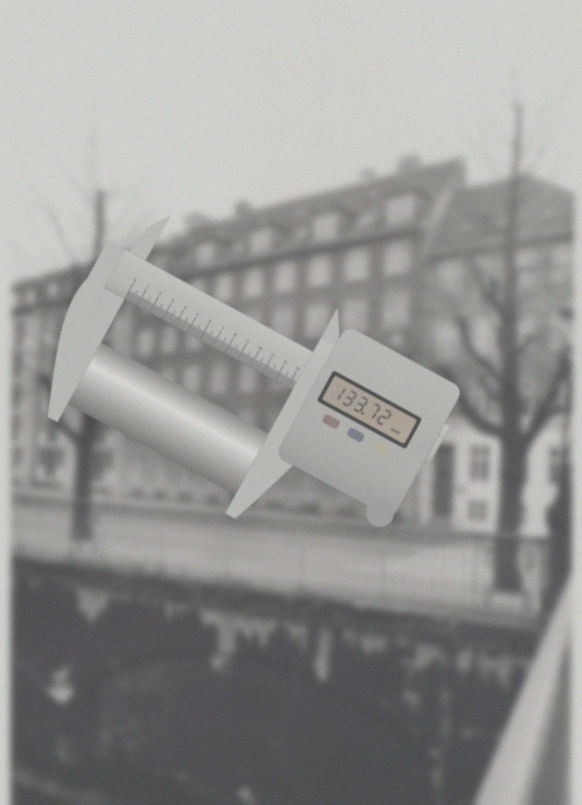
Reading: 133.72 mm
